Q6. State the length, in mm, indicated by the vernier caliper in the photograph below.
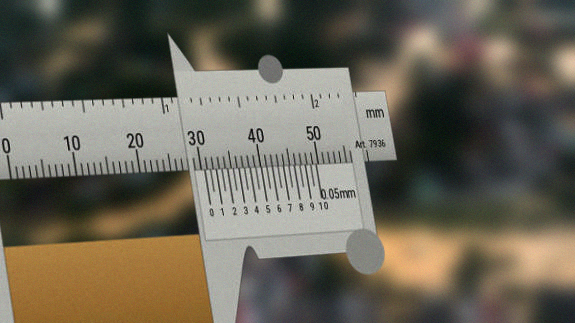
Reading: 30.6 mm
